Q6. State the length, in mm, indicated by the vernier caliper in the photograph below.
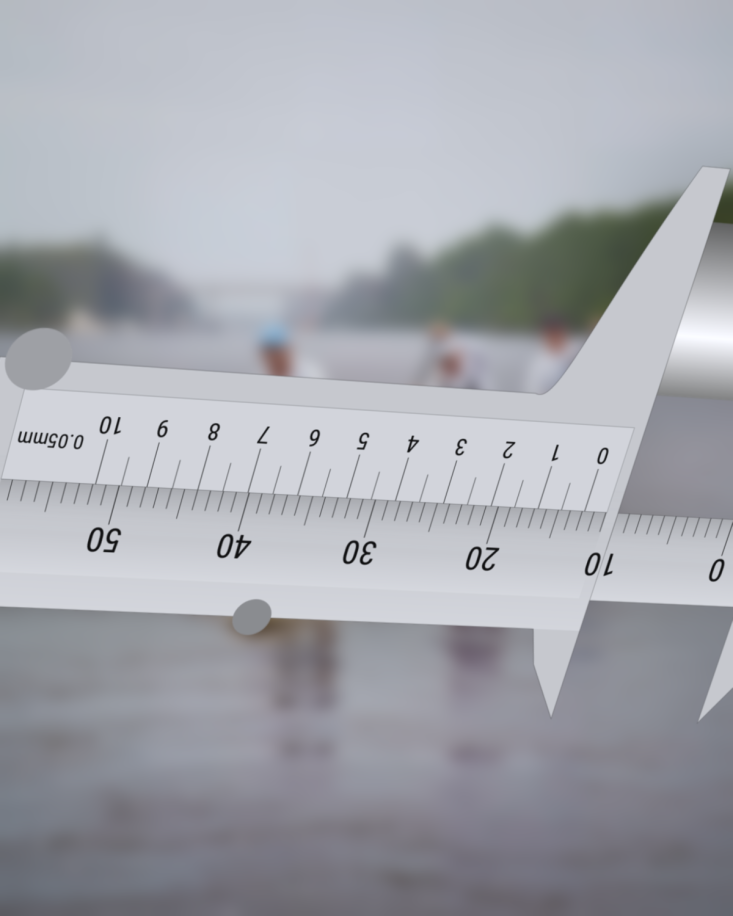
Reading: 12.8 mm
